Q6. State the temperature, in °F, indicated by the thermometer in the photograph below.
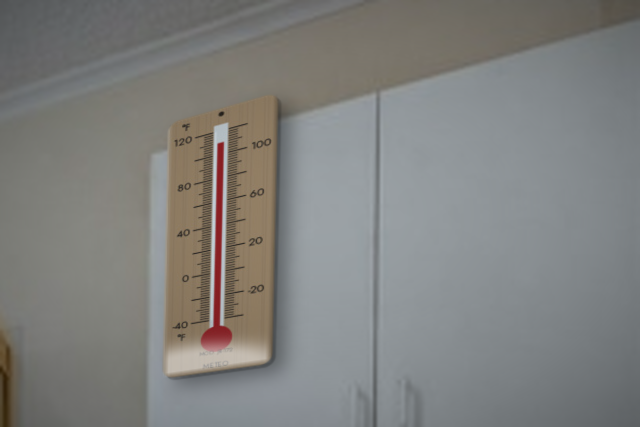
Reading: 110 °F
